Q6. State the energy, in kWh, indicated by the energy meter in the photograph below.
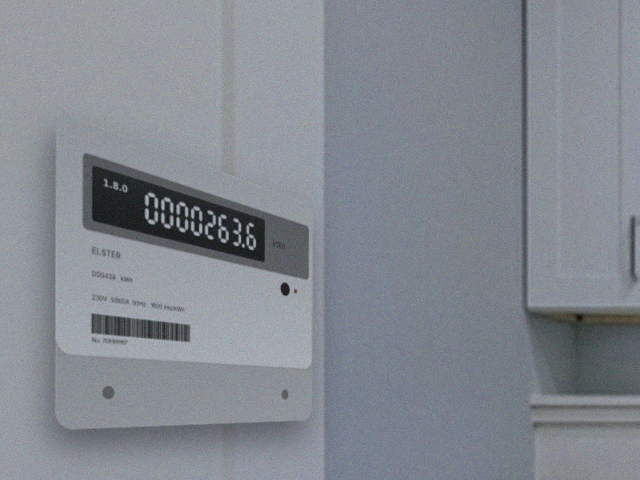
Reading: 263.6 kWh
